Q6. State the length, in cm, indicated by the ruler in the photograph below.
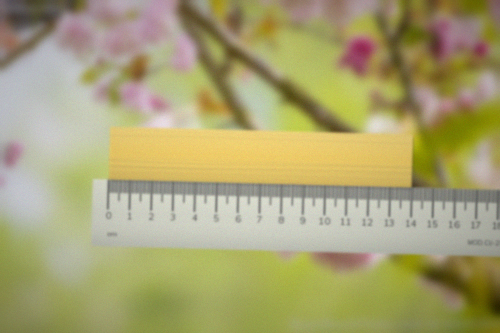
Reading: 14 cm
